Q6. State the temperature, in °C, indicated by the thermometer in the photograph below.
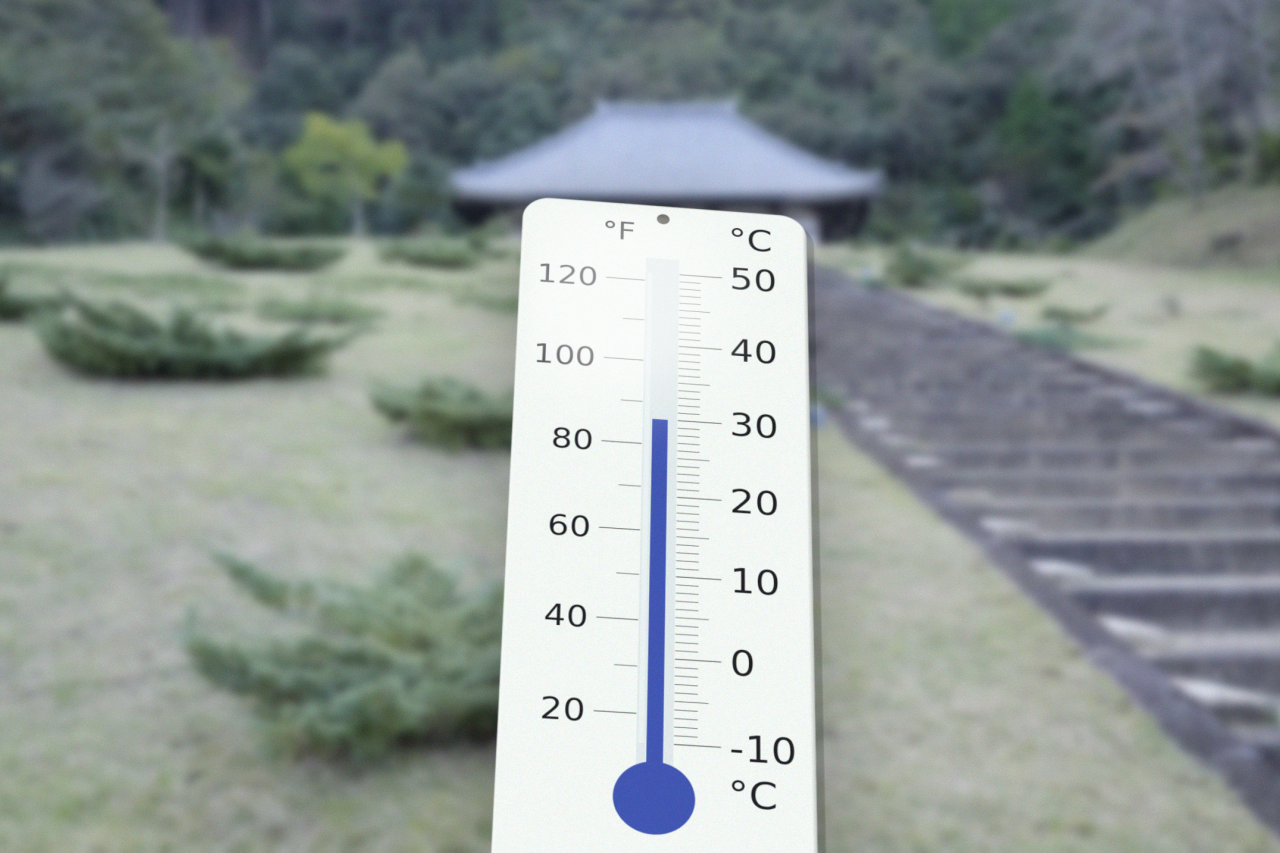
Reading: 30 °C
